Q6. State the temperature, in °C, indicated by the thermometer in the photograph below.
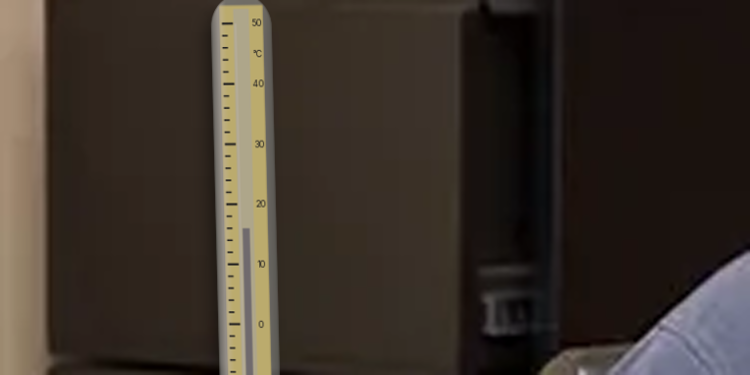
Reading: 16 °C
